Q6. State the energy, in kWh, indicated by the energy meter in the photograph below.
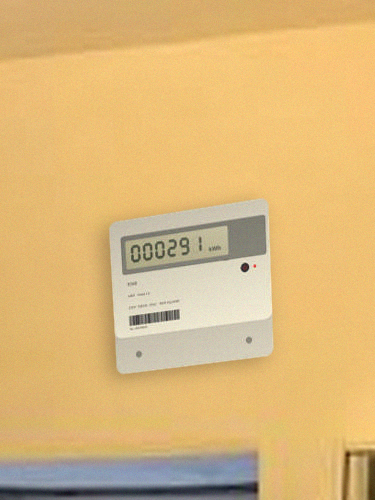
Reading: 291 kWh
